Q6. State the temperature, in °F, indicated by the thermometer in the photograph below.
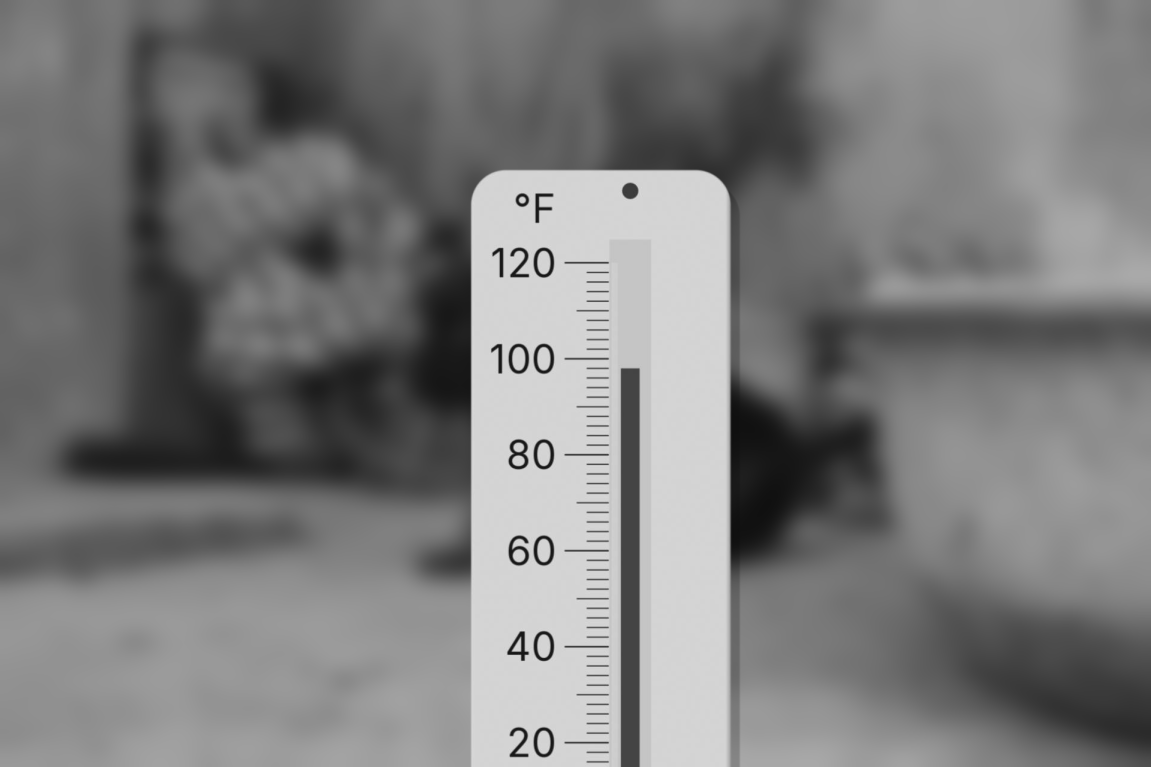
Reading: 98 °F
